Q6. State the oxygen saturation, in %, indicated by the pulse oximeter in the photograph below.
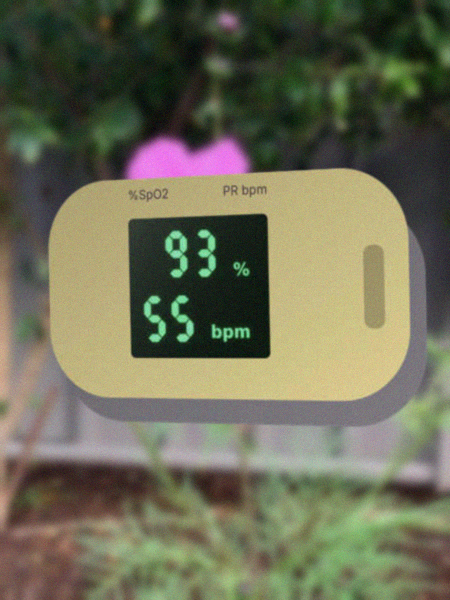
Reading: 93 %
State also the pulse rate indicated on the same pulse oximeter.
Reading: 55 bpm
